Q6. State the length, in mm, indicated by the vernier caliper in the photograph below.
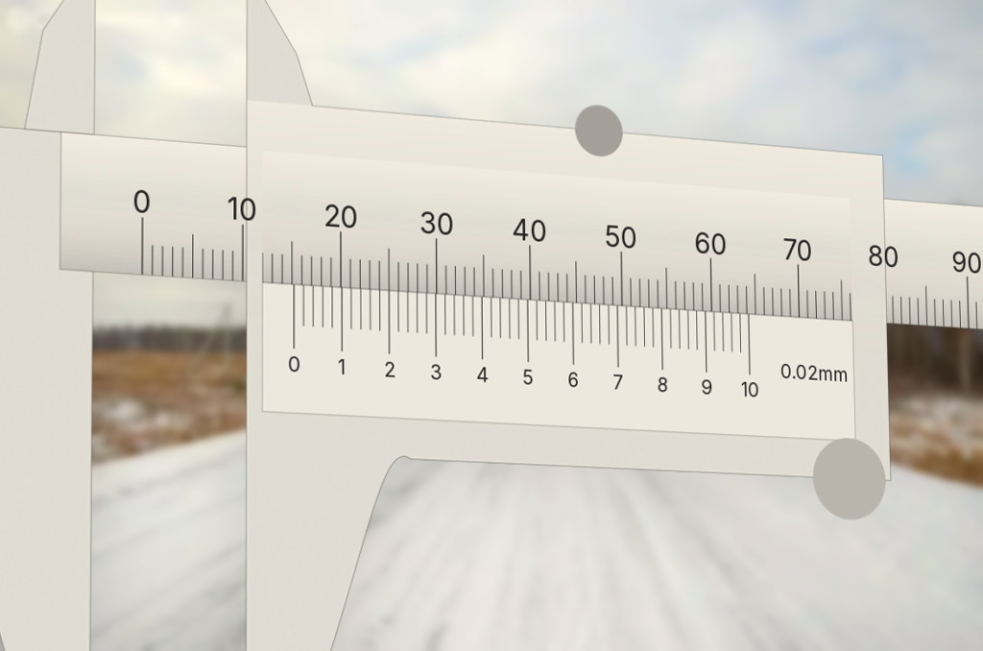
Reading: 15.2 mm
